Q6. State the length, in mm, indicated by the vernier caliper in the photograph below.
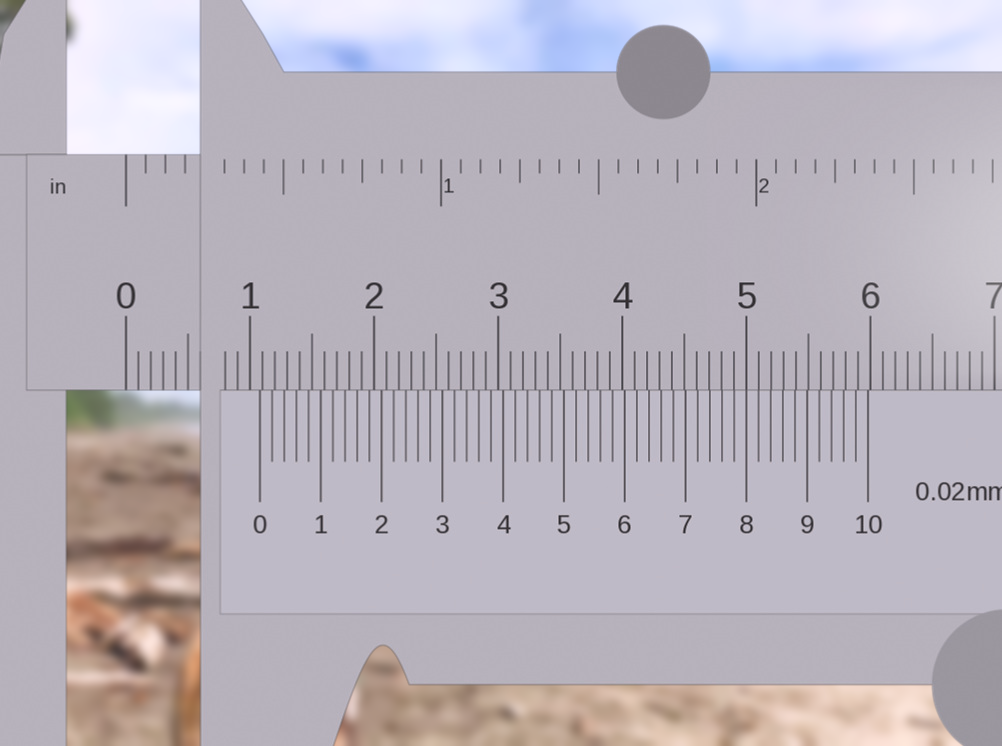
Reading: 10.8 mm
